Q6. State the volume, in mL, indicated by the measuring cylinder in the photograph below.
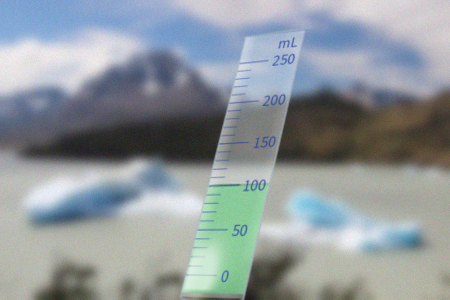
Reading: 100 mL
